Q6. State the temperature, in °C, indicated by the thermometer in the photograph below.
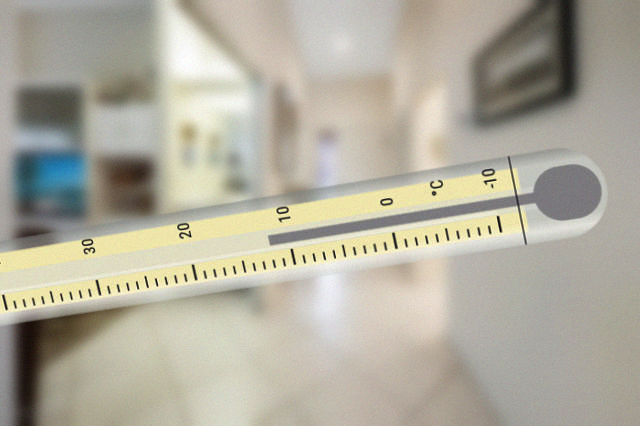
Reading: 12 °C
